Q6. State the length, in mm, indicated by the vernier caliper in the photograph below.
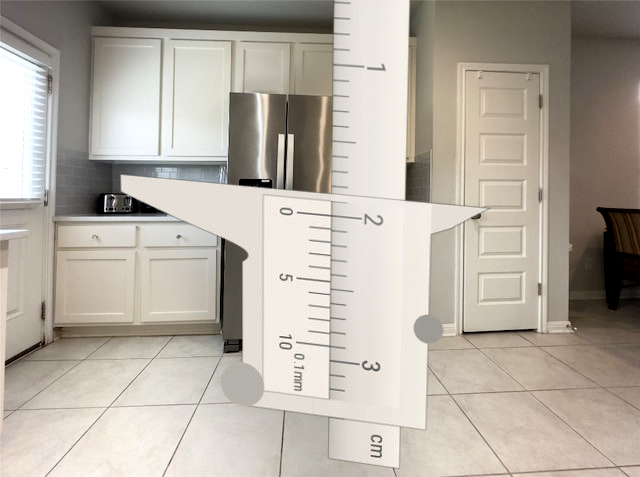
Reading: 20.0 mm
